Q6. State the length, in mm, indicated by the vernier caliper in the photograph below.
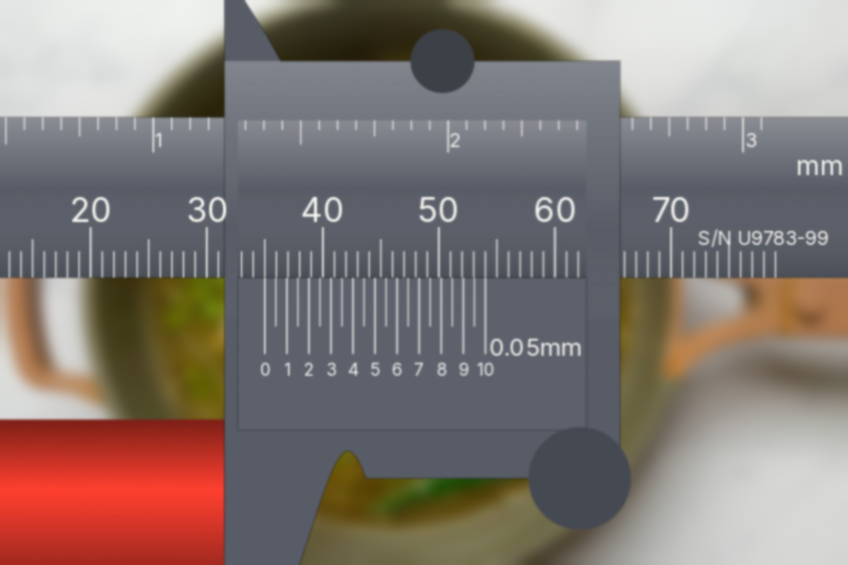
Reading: 35.0 mm
